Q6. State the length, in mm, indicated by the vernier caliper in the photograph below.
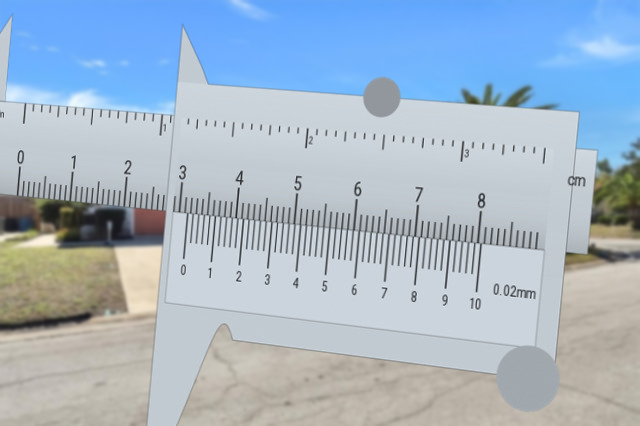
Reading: 31.5 mm
